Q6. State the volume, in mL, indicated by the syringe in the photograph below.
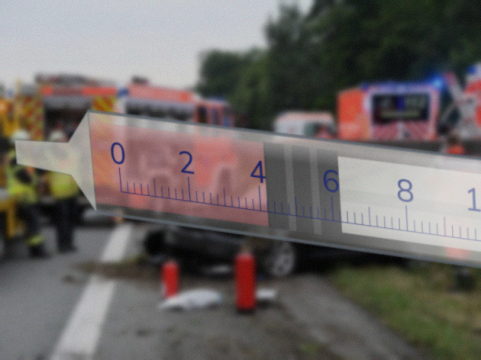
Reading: 4.2 mL
